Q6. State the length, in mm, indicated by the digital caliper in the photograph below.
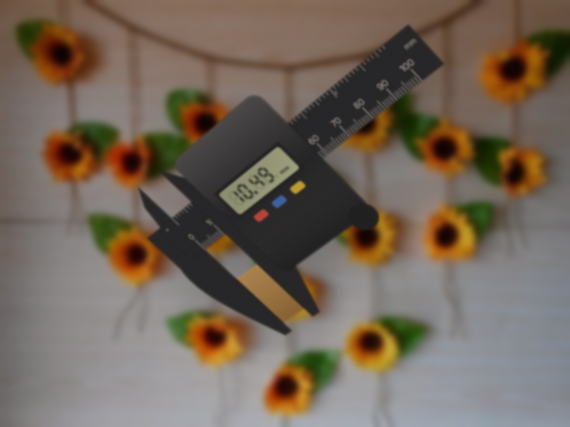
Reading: 10.49 mm
